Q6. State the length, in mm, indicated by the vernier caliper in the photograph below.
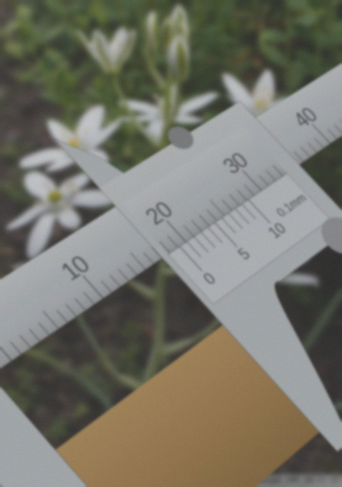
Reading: 19.2 mm
